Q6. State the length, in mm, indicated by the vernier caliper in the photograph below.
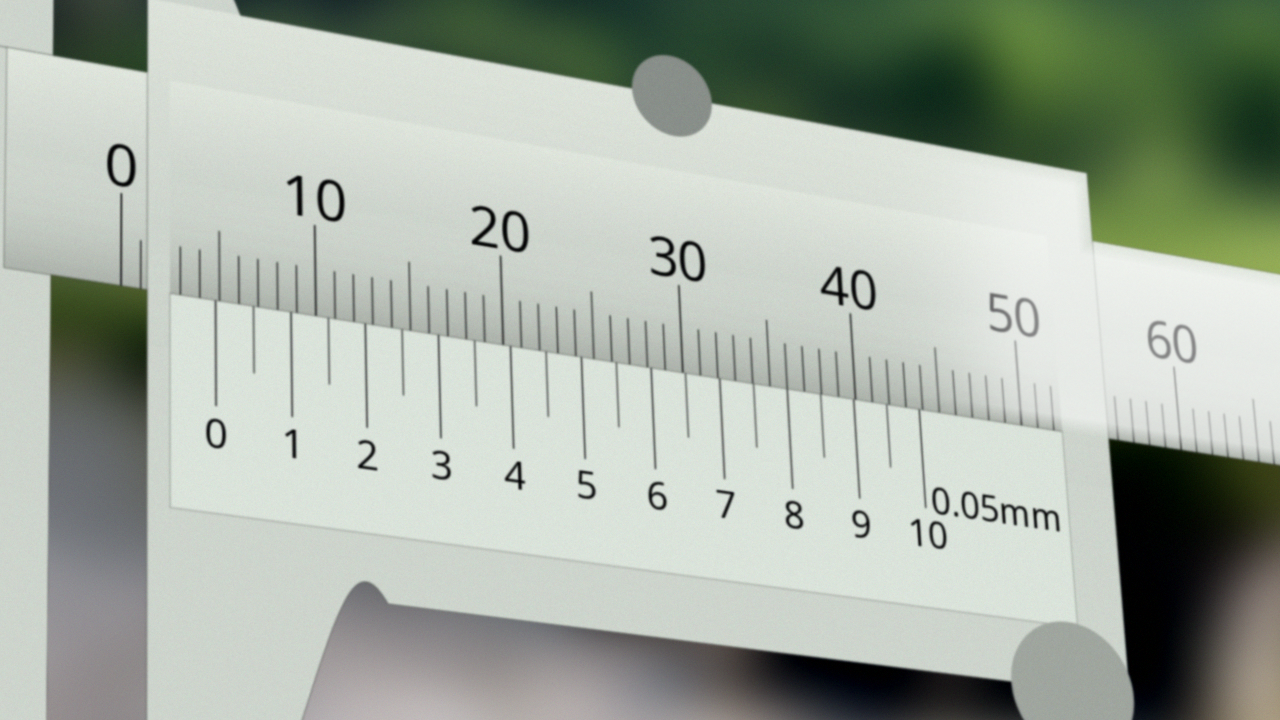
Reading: 4.8 mm
